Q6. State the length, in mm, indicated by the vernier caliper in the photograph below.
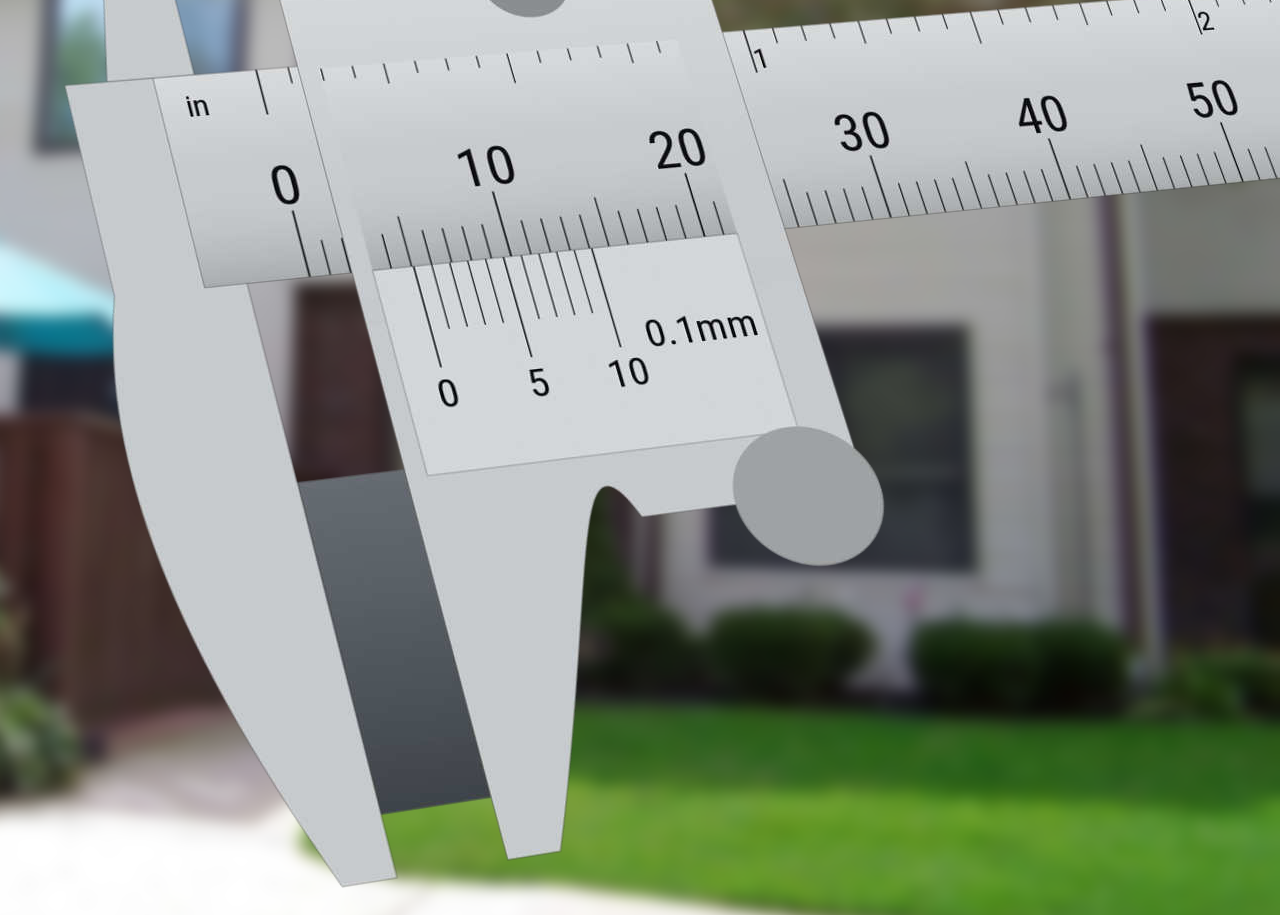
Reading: 5.1 mm
